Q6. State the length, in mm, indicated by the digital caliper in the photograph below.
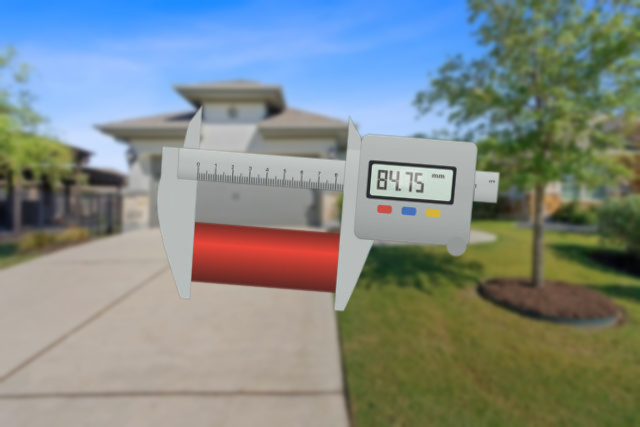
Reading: 84.75 mm
